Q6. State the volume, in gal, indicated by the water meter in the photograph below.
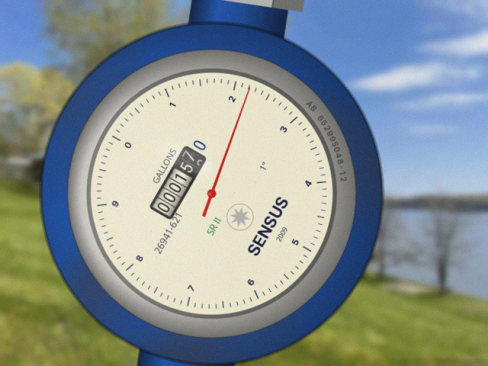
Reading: 1572.2 gal
